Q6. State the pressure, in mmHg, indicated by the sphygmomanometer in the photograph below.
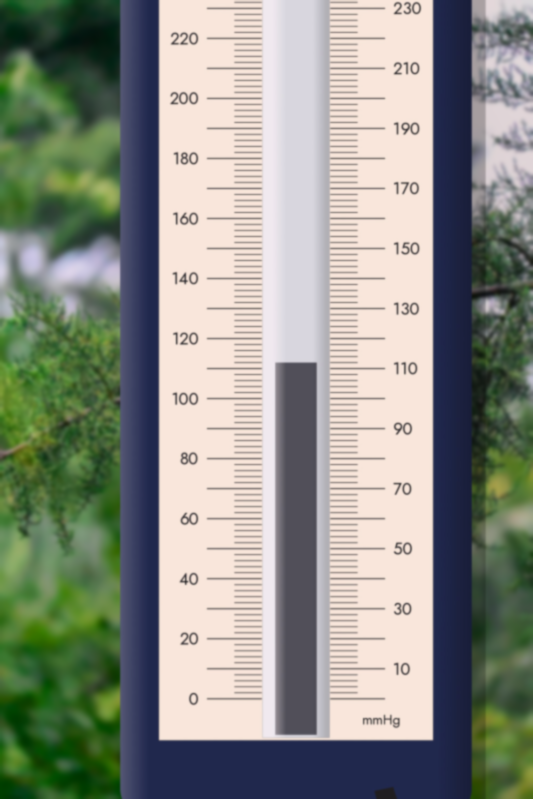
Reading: 112 mmHg
